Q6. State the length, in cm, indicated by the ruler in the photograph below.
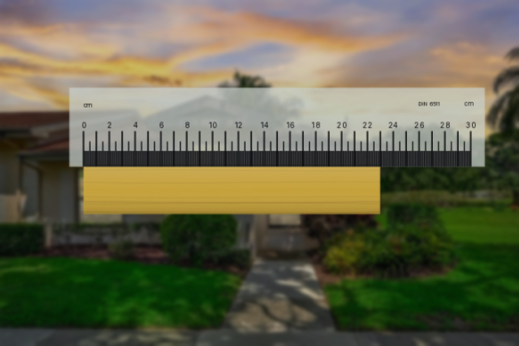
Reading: 23 cm
